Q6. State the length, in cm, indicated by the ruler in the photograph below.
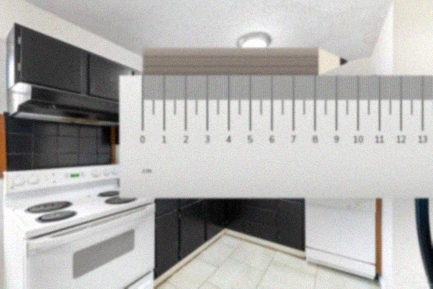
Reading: 9.5 cm
